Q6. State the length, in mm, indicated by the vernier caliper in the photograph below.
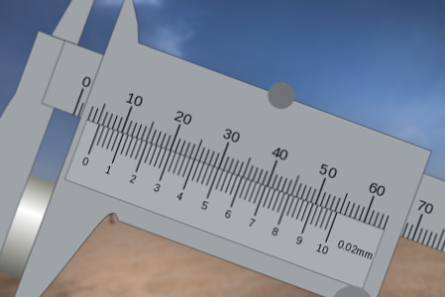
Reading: 5.4 mm
